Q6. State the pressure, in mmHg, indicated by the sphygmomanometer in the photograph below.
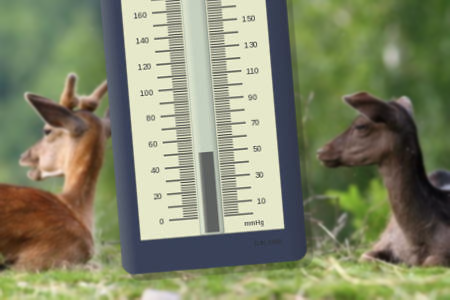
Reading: 50 mmHg
